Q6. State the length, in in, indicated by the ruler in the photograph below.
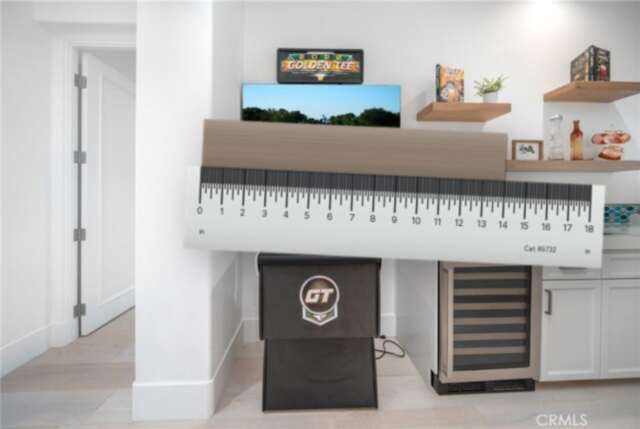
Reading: 14 in
